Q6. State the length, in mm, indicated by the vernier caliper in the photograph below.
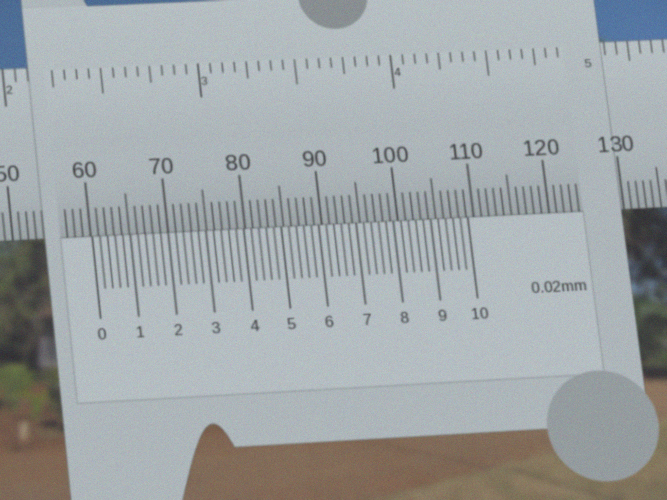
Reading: 60.2 mm
